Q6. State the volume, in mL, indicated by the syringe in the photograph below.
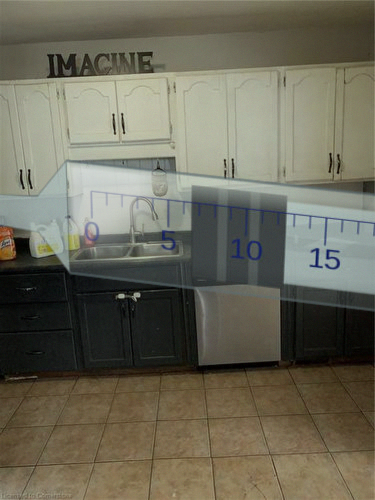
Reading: 6.5 mL
